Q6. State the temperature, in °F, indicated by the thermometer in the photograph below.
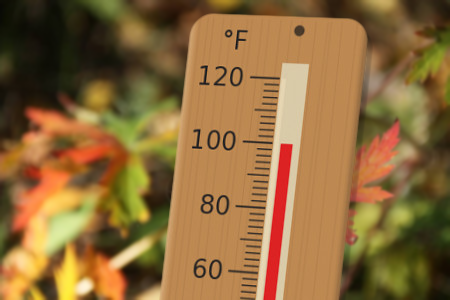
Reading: 100 °F
